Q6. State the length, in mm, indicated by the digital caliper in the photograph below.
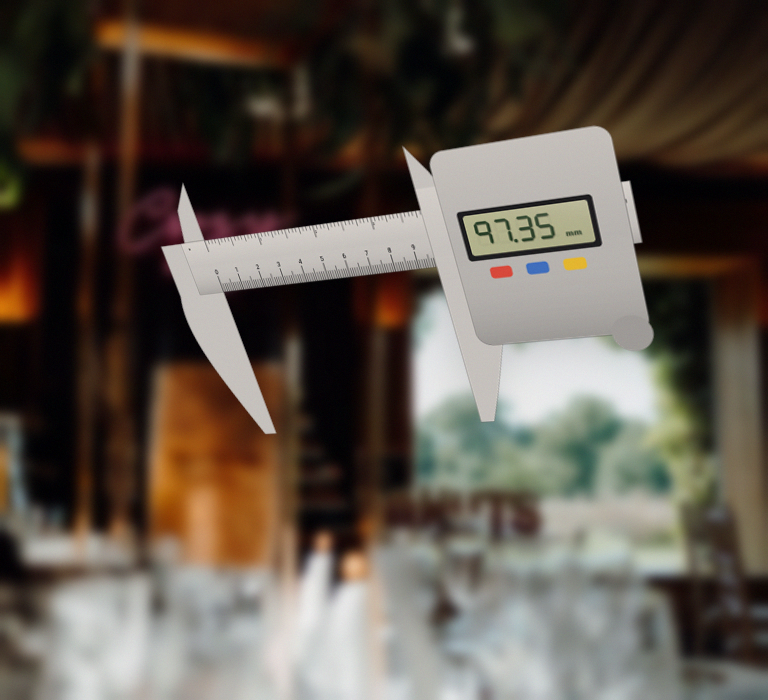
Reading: 97.35 mm
